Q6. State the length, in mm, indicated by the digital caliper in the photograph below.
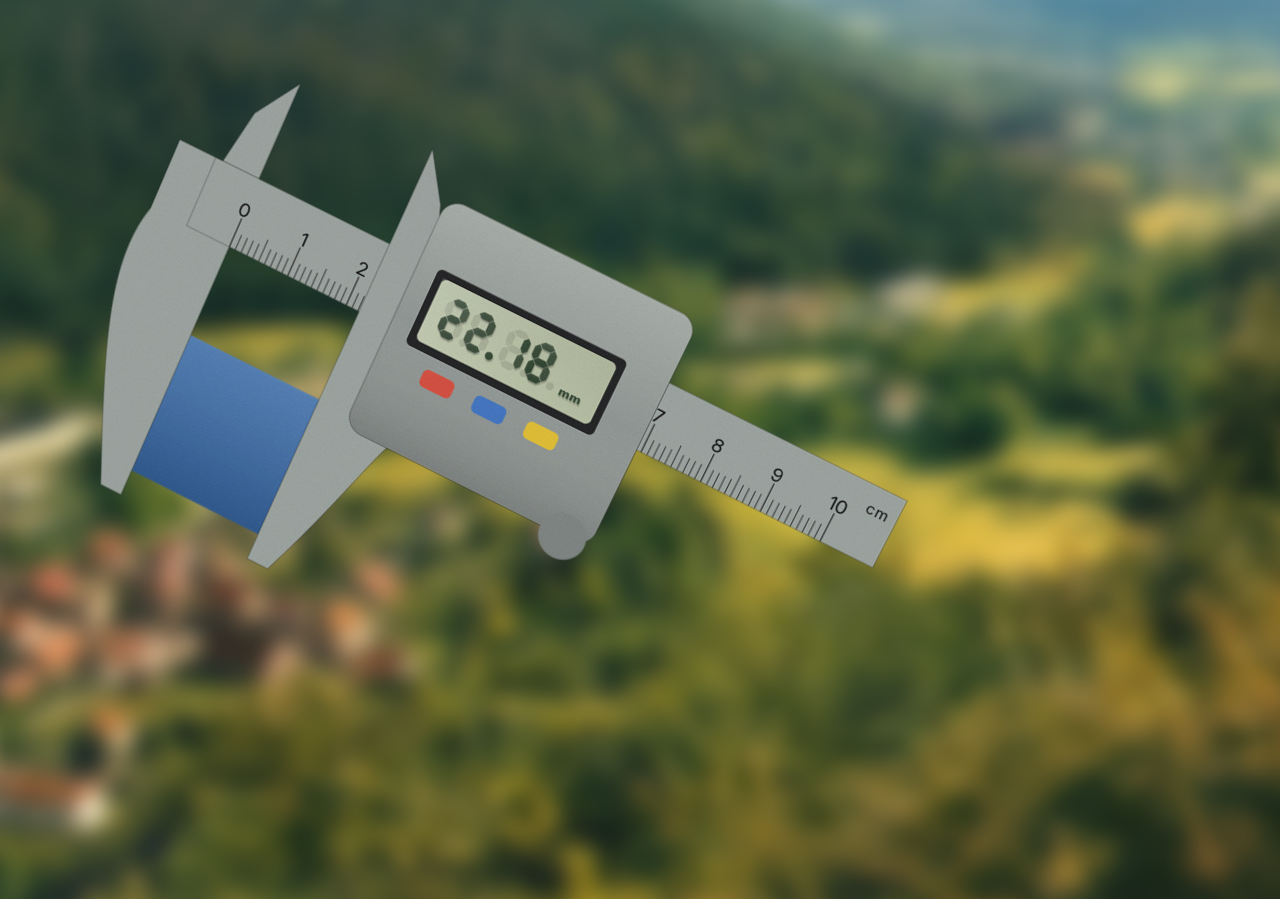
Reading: 22.18 mm
